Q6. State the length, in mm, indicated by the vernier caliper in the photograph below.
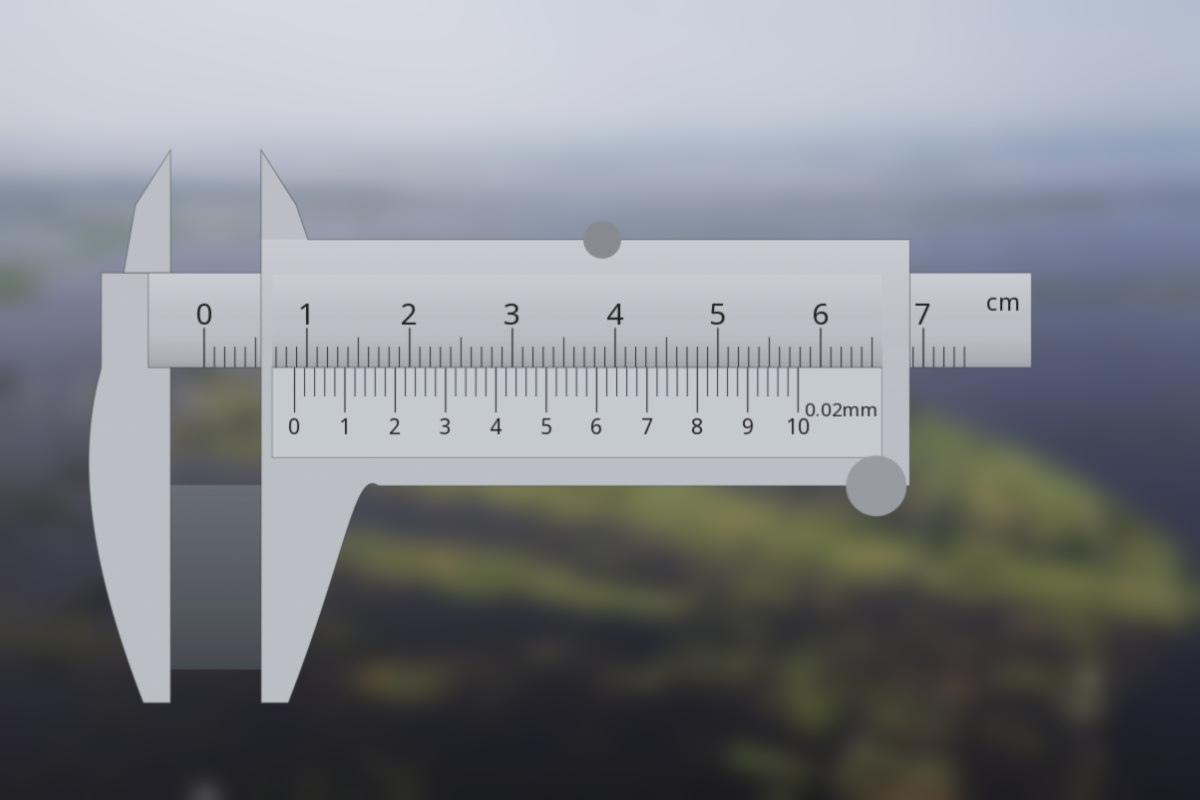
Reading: 8.8 mm
